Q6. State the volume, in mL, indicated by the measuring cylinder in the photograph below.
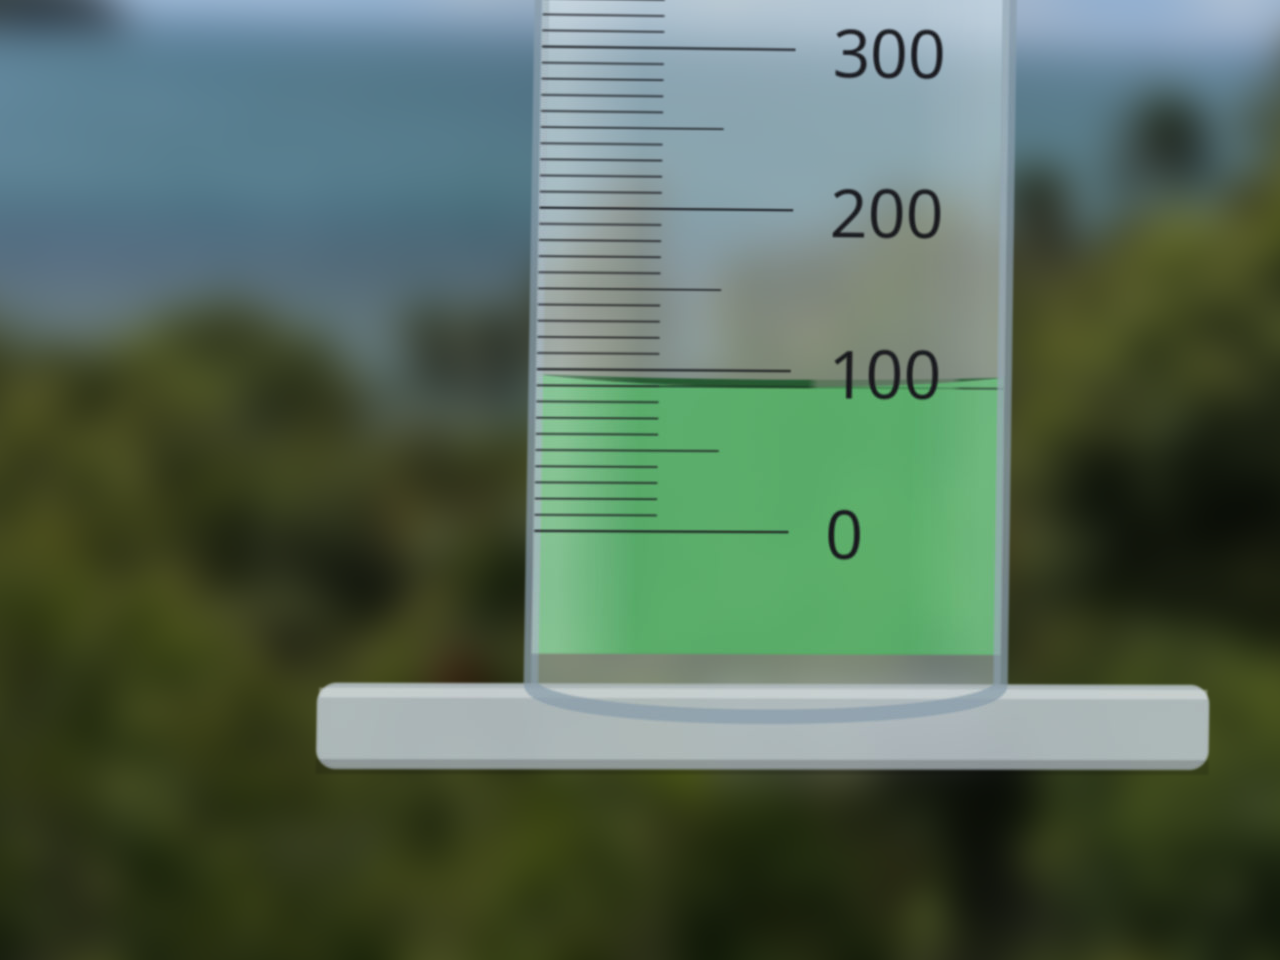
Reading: 90 mL
